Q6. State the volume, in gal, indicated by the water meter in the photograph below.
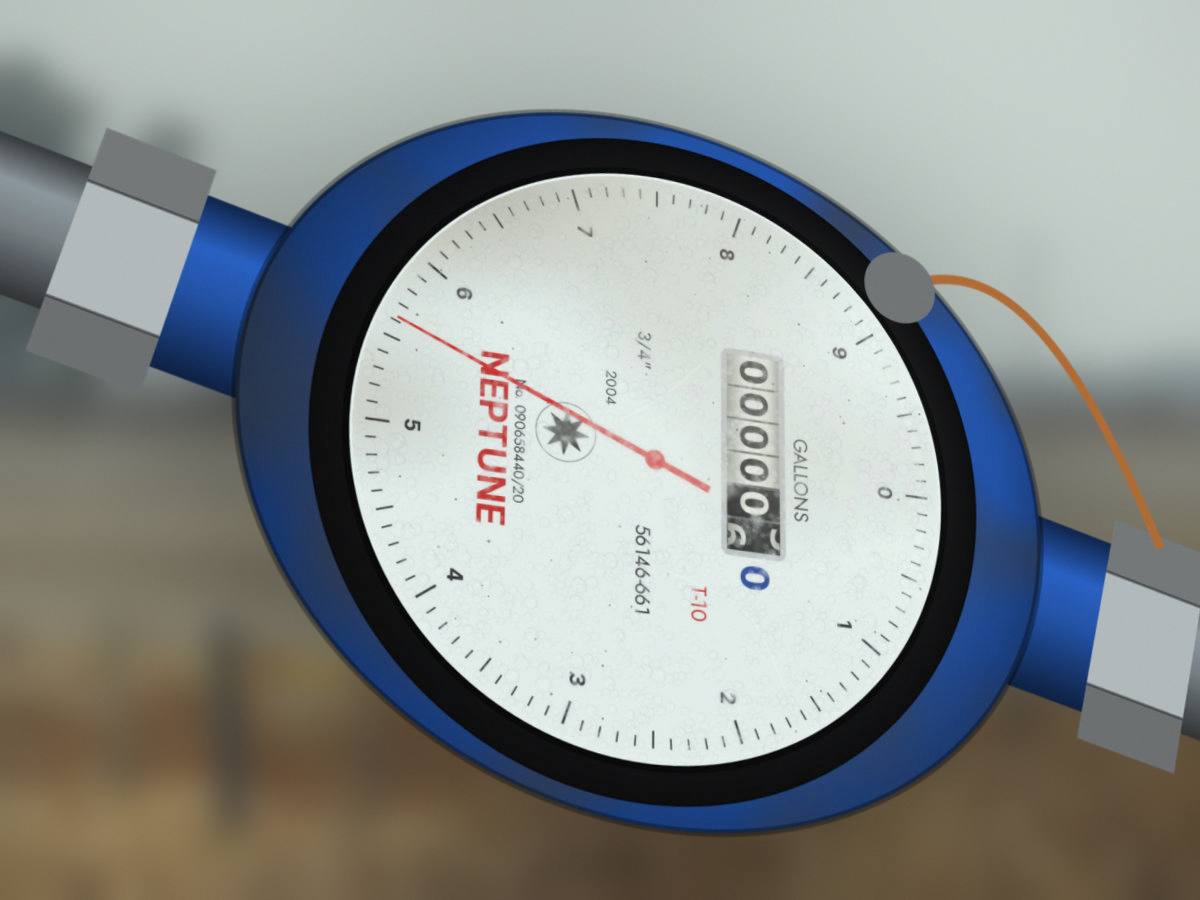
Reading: 55.6 gal
